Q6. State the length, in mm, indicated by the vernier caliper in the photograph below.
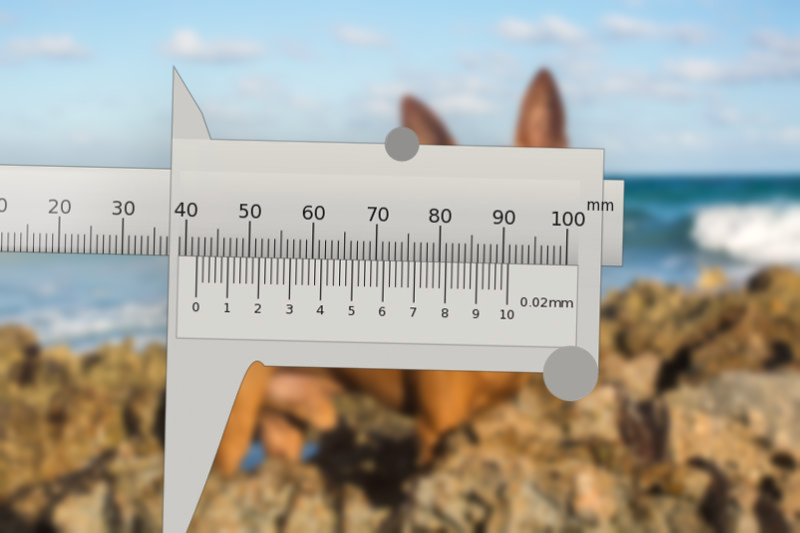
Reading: 41.8 mm
